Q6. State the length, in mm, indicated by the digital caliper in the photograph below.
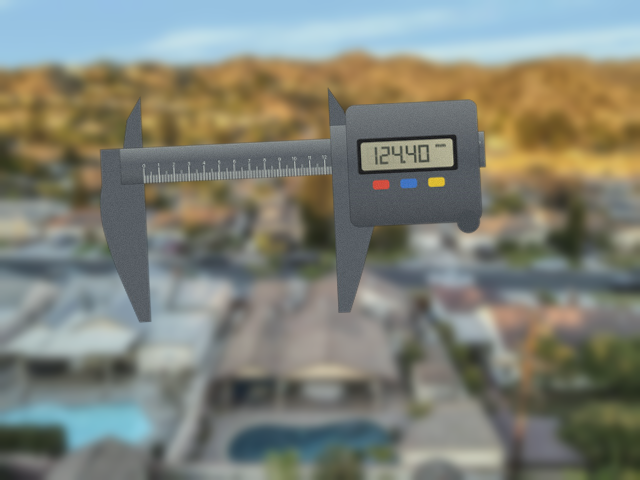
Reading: 124.40 mm
